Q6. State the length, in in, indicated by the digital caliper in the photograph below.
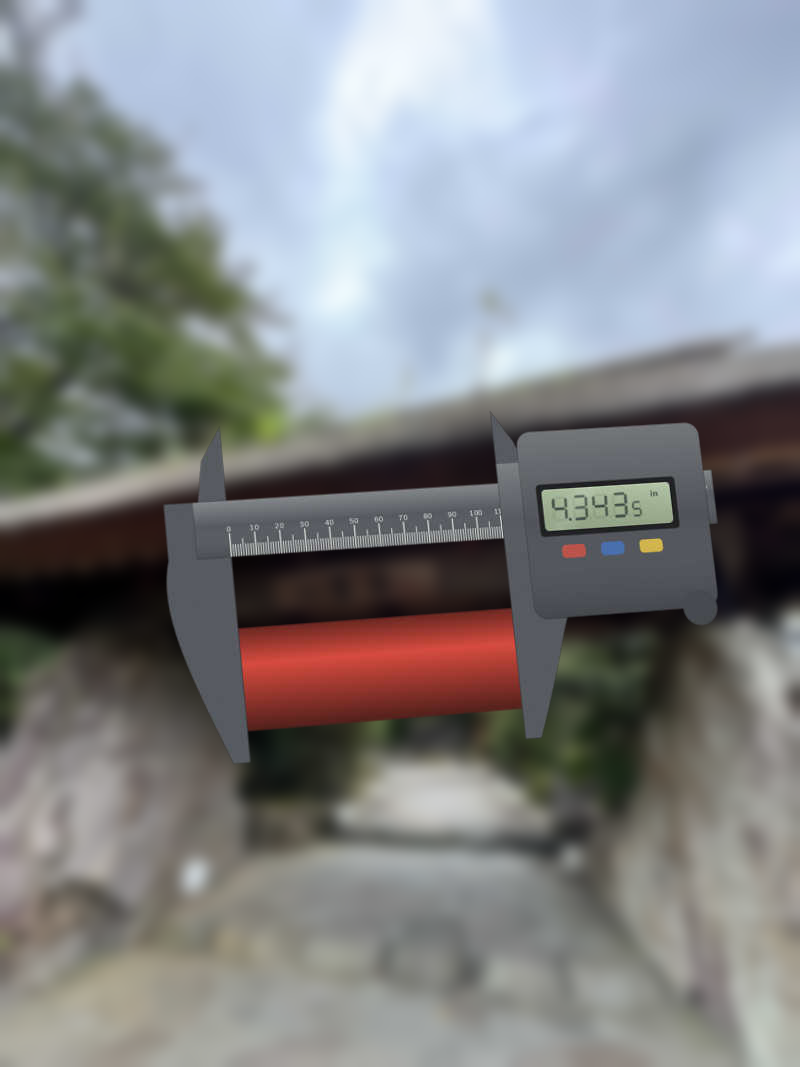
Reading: 4.3435 in
